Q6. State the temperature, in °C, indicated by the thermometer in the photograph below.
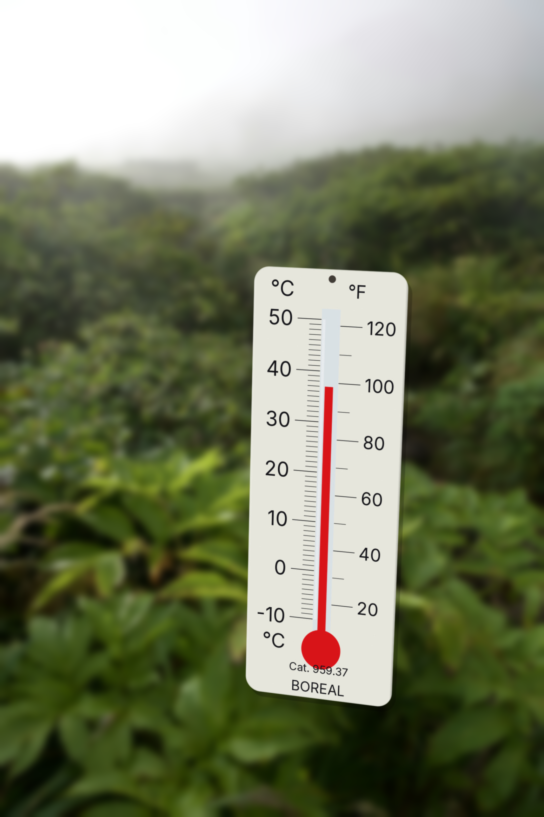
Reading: 37 °C
